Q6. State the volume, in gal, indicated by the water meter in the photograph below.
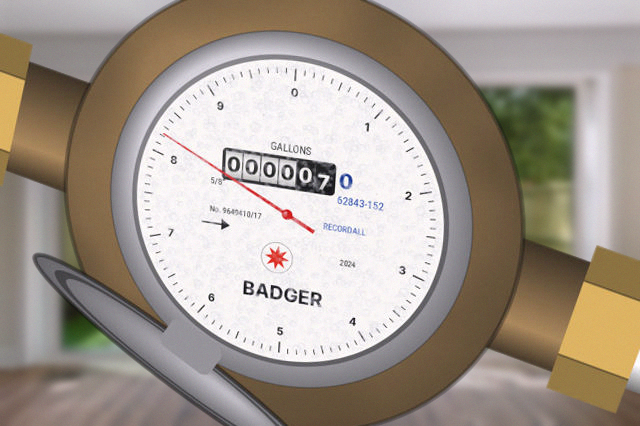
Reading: 68.2 gal
